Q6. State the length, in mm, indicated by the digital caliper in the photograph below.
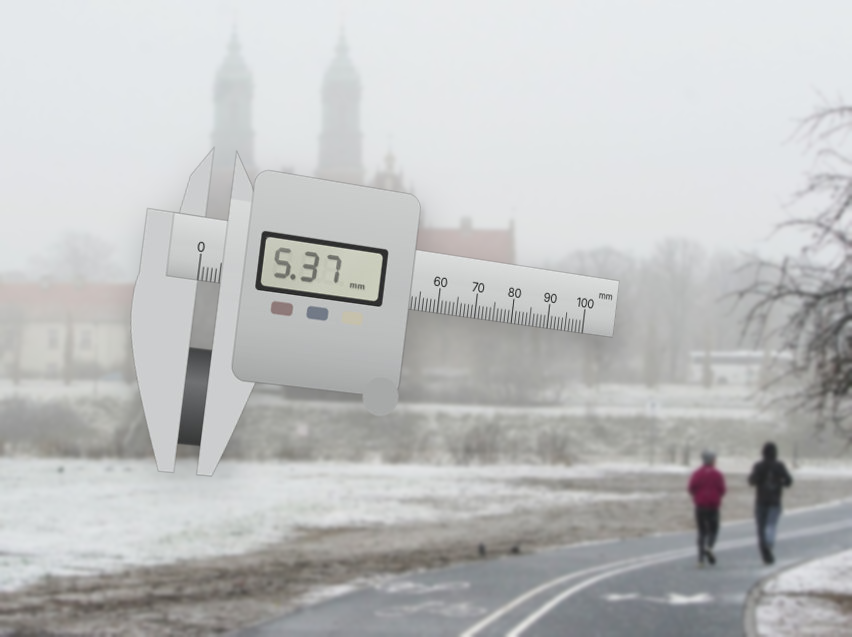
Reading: 5.37 mm
